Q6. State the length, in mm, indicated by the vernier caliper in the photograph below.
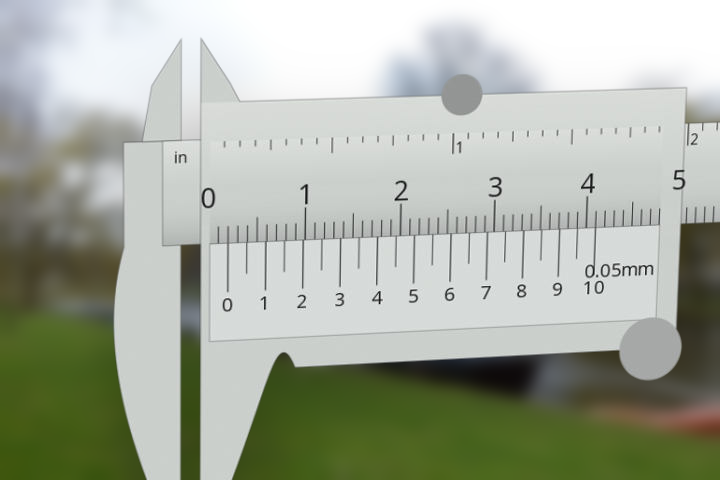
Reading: 2.0 mm
